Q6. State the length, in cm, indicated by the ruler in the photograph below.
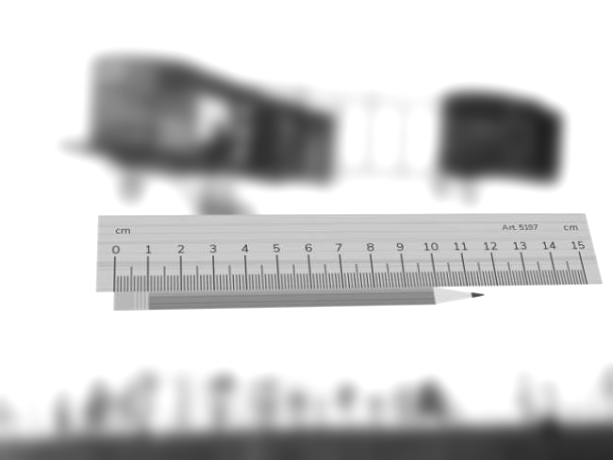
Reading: 11.5 cm
